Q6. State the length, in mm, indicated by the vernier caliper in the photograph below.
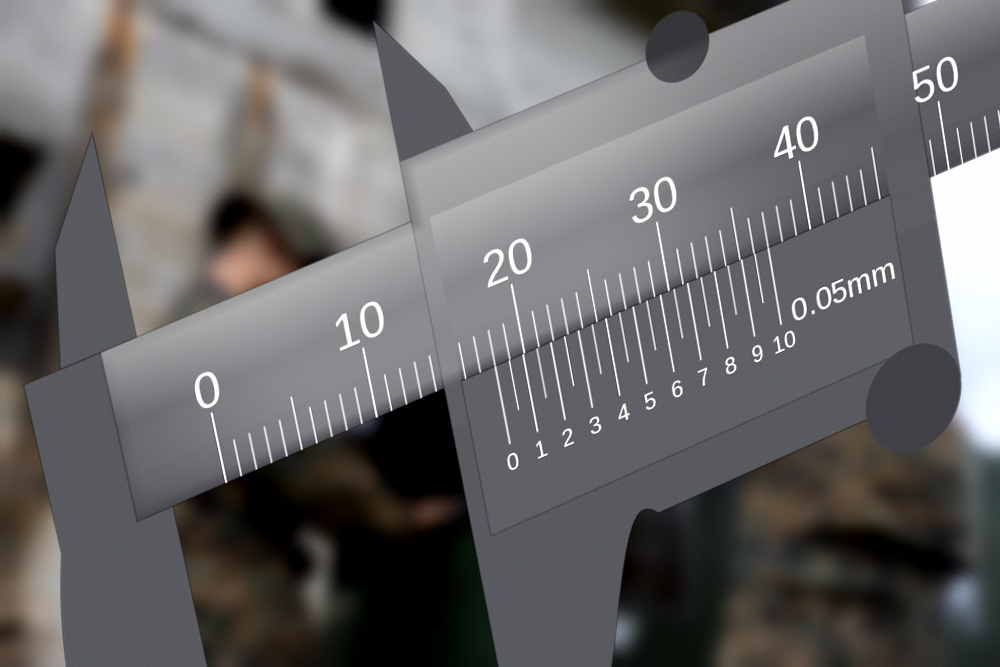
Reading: 18.0 mm
